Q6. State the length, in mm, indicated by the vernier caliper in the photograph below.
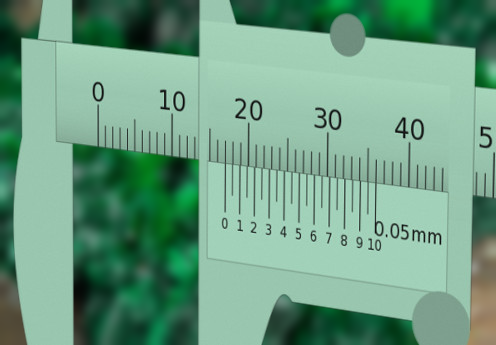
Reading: 17.0 mm
